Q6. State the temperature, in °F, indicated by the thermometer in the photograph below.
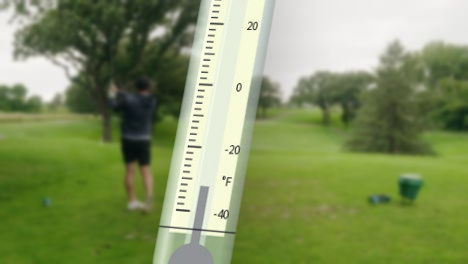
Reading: -32 °F
